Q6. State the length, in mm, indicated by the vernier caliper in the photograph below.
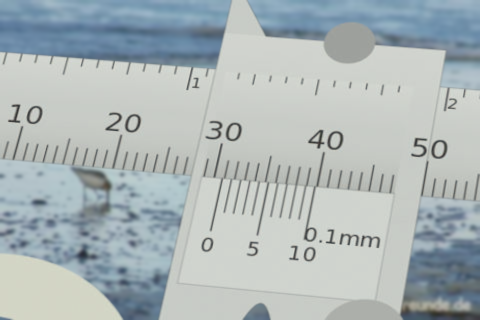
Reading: 30.8 mm
